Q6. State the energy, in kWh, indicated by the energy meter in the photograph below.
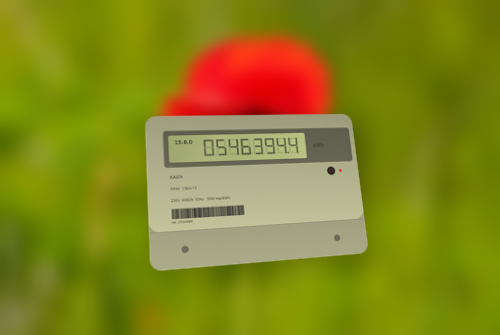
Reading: 546394.4 kWh
